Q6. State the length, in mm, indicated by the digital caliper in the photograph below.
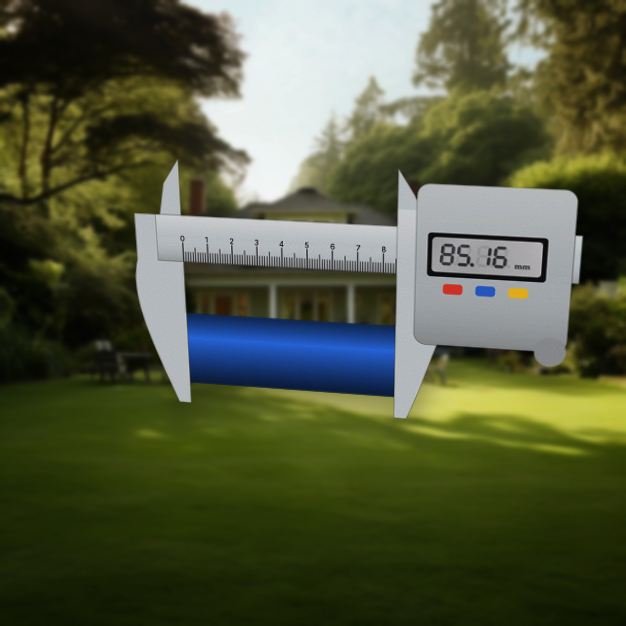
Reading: 85.16 mm
